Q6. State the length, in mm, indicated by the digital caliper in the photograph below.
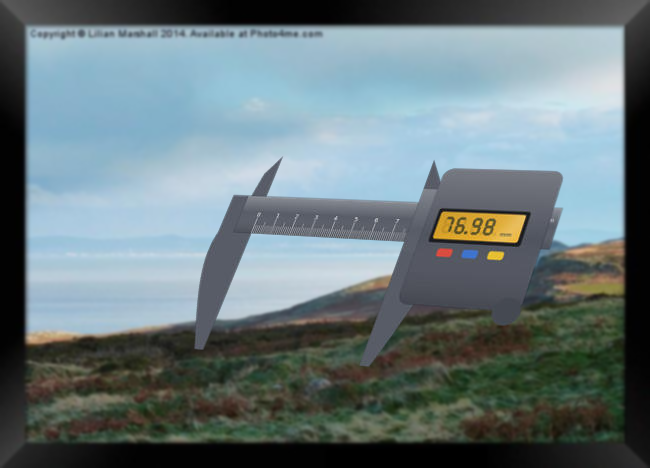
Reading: 76.98 mm
